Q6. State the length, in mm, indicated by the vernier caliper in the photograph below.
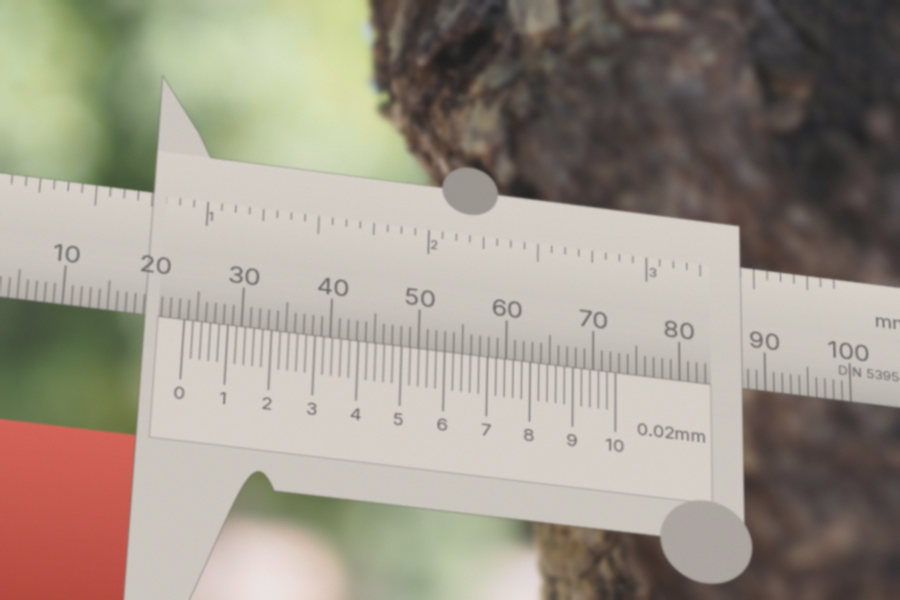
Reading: 23.6 mm
